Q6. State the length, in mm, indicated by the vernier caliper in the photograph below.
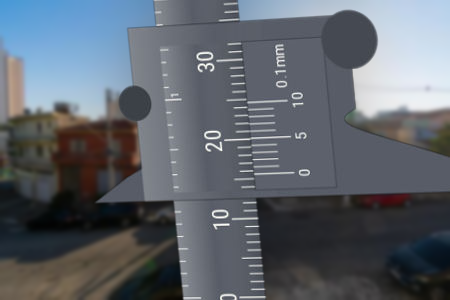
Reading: 15.6 mm
